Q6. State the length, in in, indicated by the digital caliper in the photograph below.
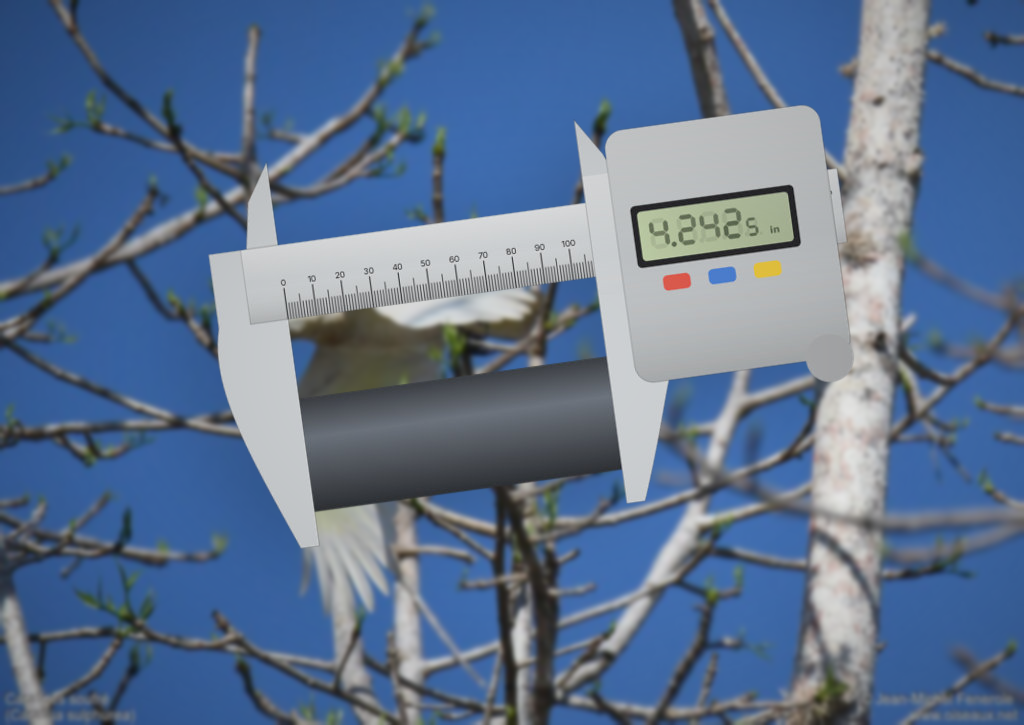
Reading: 4.2425 in
